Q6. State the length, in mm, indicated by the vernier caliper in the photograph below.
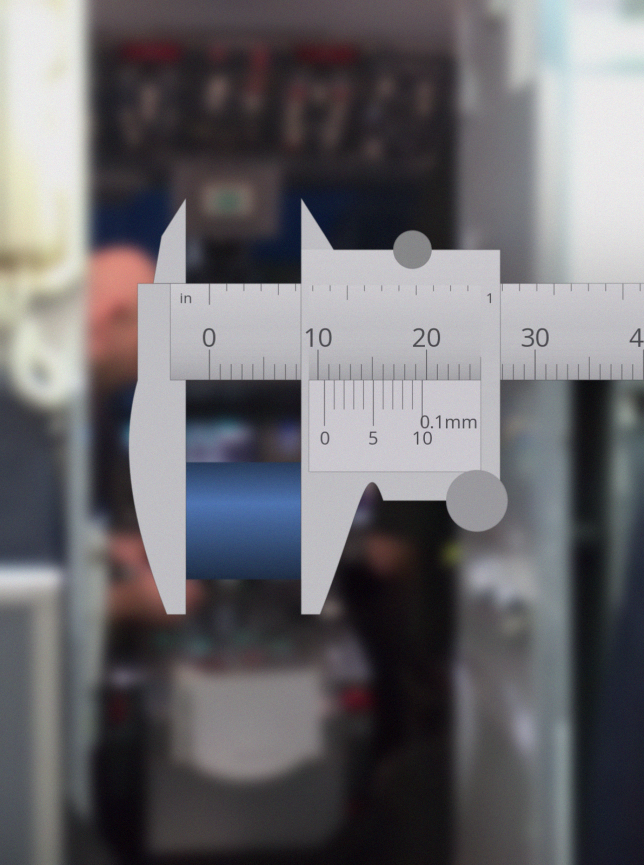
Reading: 10.6 mm
